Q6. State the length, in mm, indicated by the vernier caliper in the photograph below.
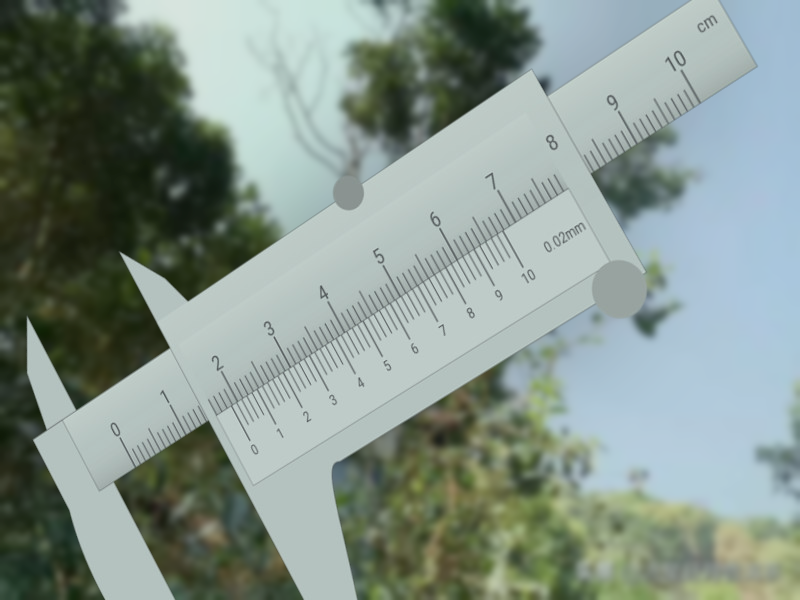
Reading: 18.8 mm
